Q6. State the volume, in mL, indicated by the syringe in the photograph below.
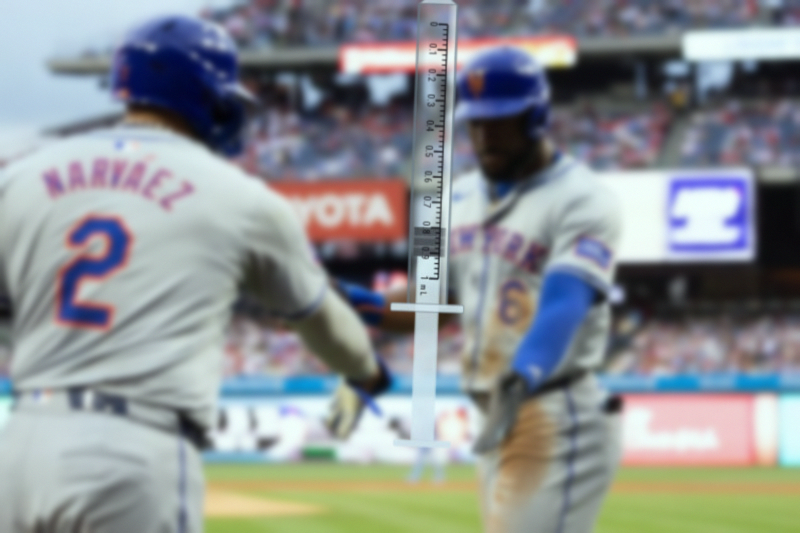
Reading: 0.8 mL
